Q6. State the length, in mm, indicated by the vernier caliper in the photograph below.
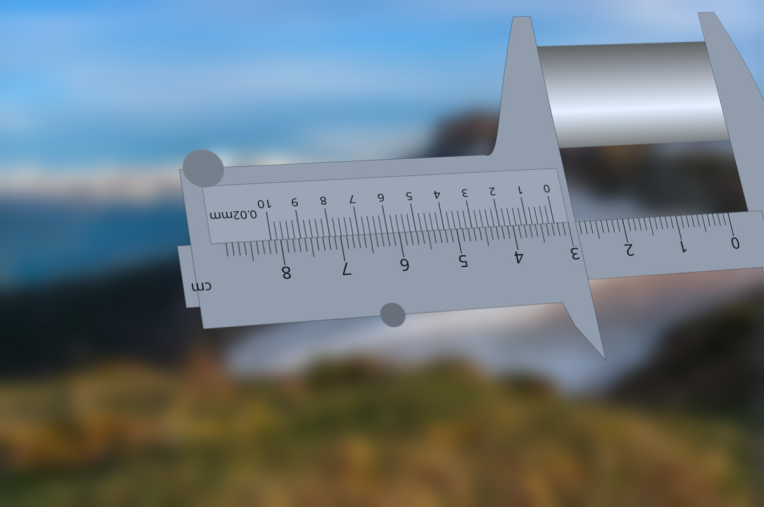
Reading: 32.6 mm
